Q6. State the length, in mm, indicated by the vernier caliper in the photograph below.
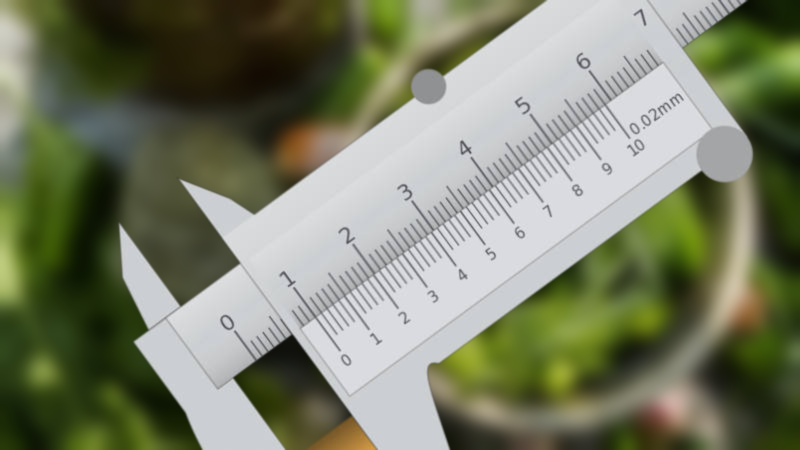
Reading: 10.0 mm
